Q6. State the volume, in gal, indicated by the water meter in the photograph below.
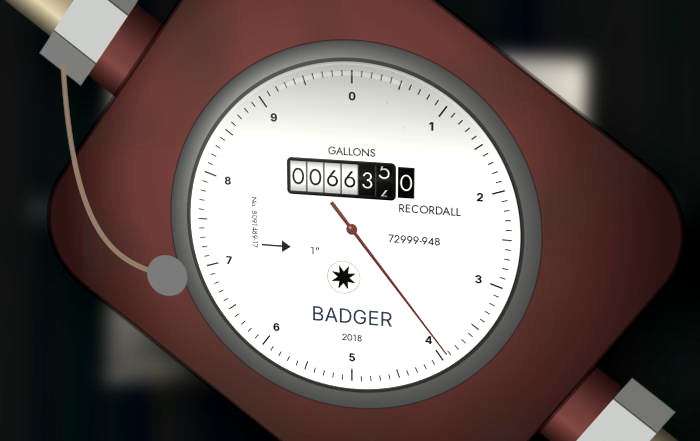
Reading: 66353.9 gal
